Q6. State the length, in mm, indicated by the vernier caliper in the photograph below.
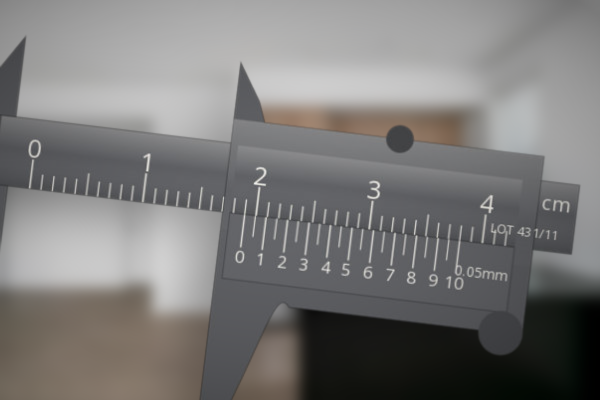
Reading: 19.0 mm
